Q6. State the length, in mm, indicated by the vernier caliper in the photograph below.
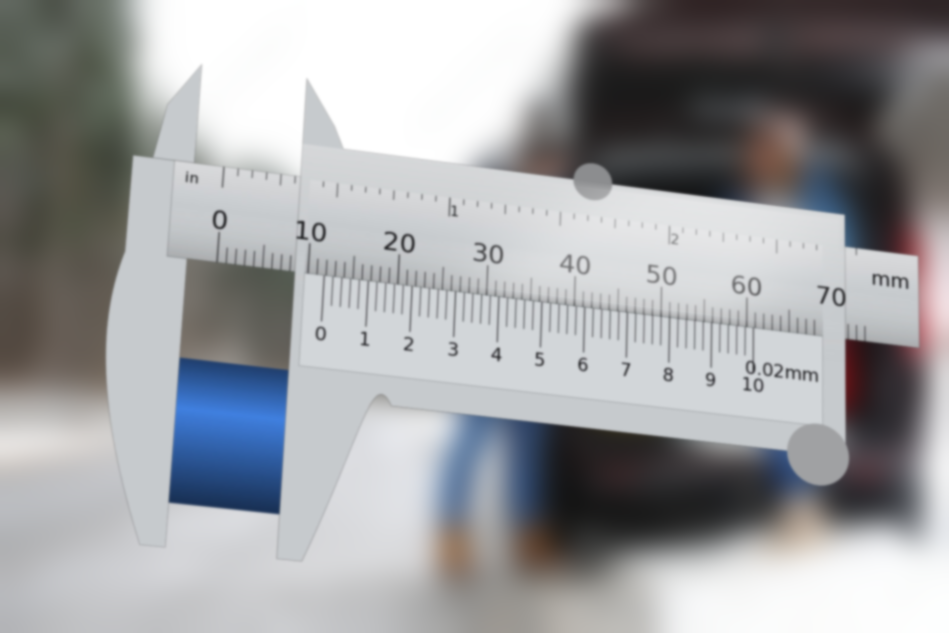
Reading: 11.8 mm
